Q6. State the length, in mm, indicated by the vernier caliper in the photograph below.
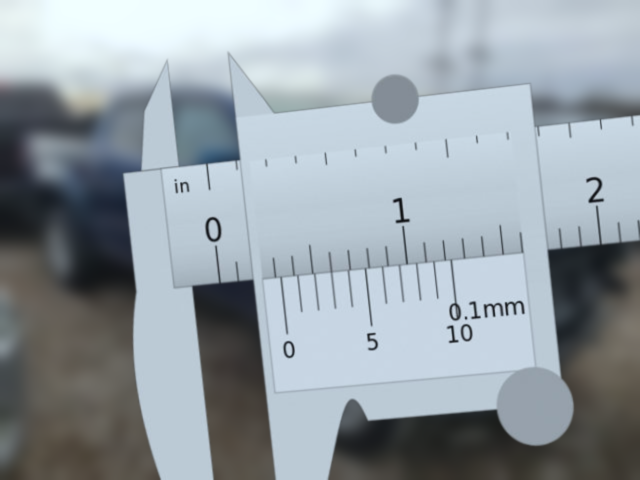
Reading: 3.3 mm
